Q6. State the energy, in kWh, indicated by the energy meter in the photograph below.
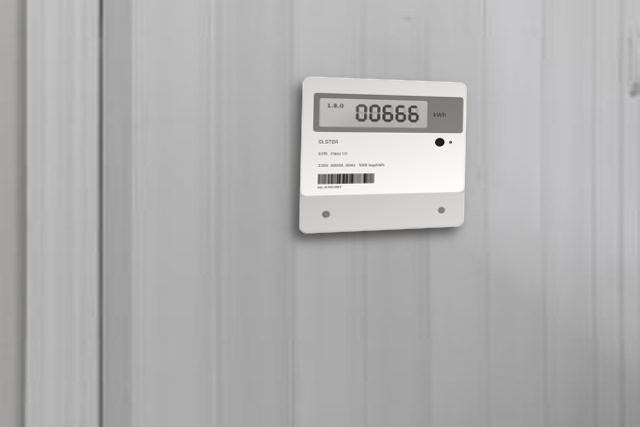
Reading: 666 kWh
